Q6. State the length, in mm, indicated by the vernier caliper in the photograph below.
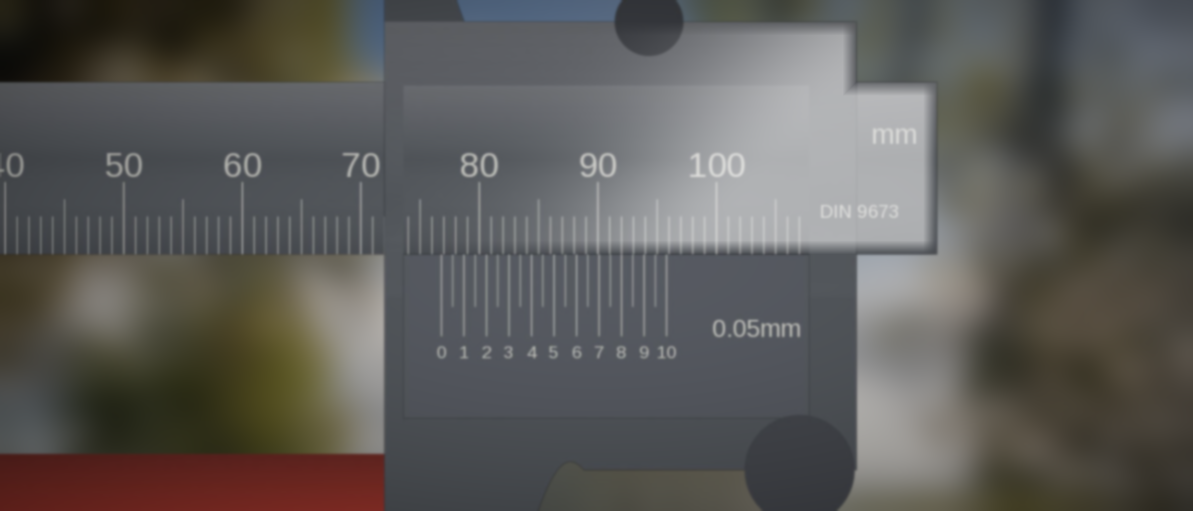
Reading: 76.8 mm
